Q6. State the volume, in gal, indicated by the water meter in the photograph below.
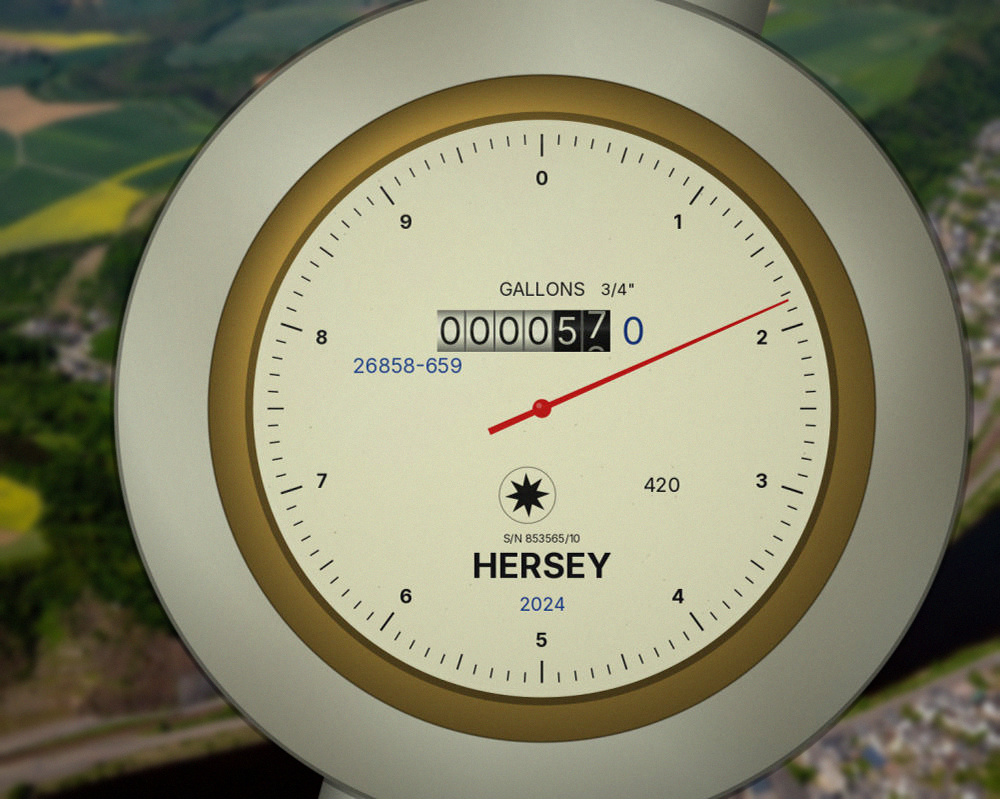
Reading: 571.8 gal
